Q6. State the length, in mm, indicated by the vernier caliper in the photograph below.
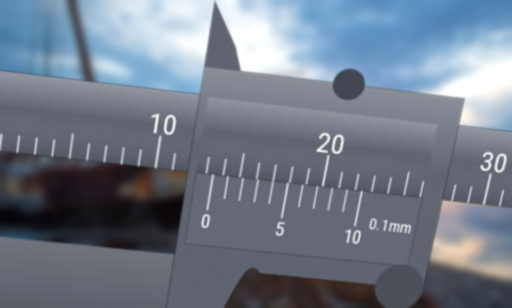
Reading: 13.4 mm
